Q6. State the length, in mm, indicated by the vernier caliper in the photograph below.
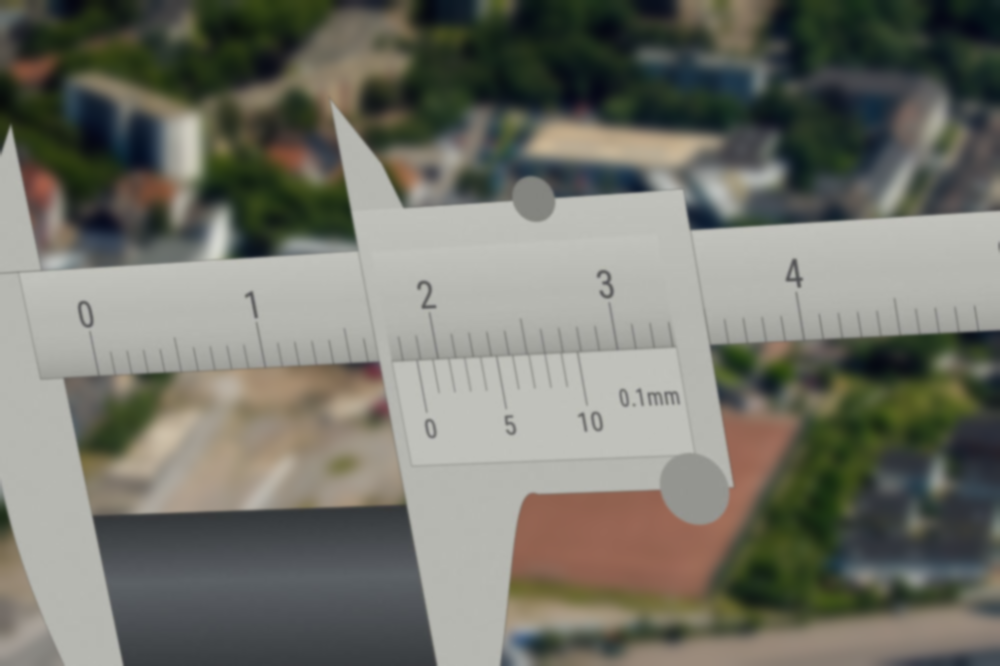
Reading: 18.8 mm
